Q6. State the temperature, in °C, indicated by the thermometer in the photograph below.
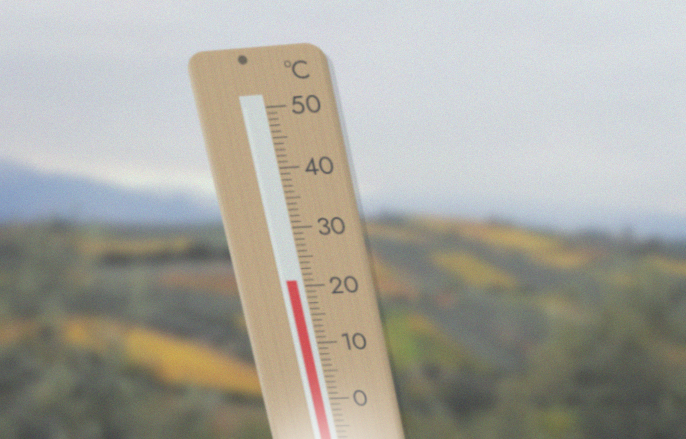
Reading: 21 °C
